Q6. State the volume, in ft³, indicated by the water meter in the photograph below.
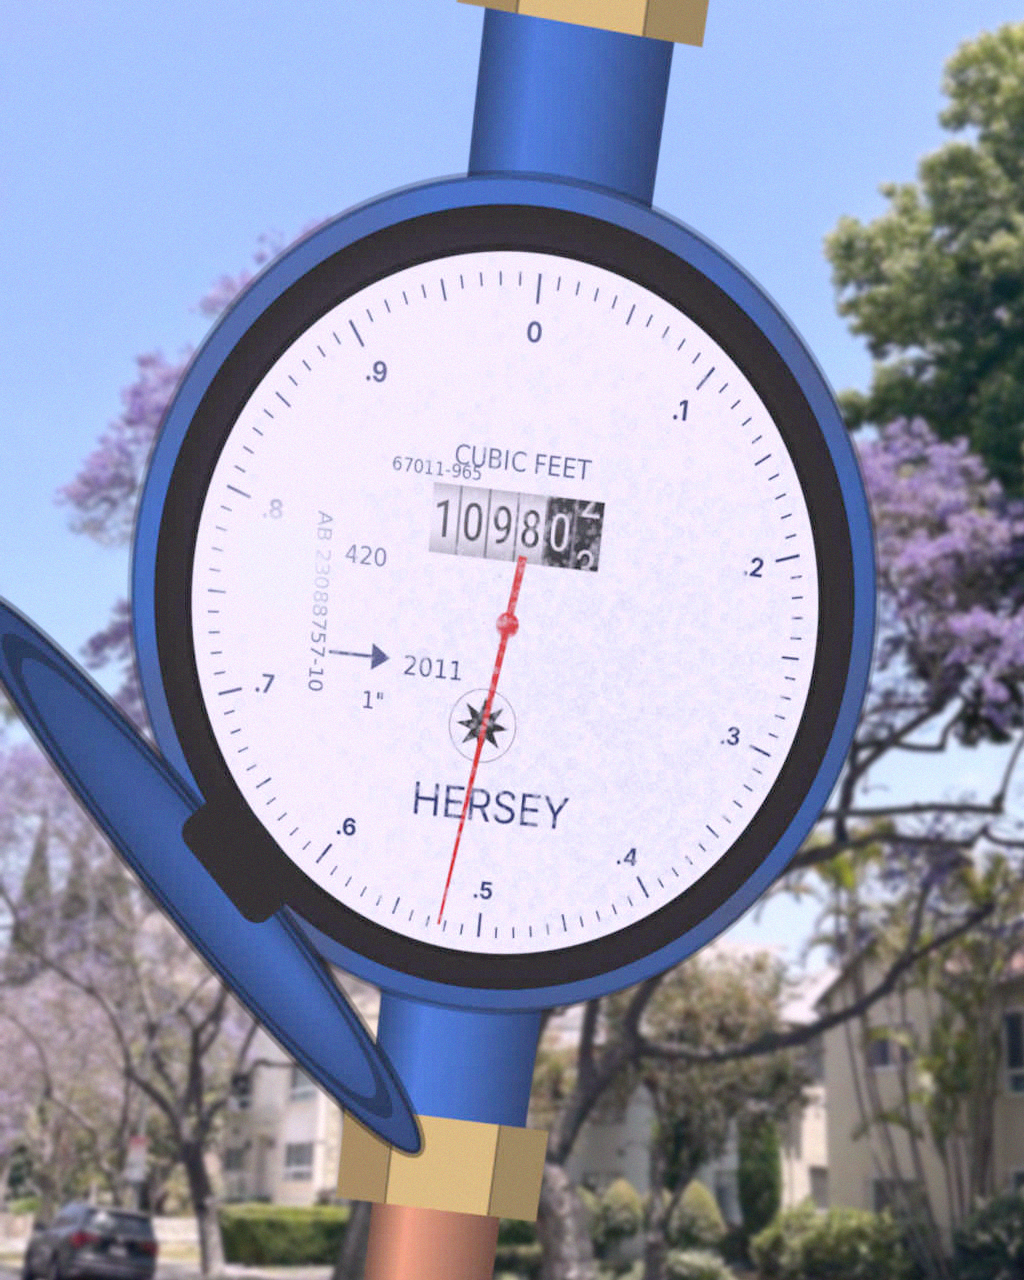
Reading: 109802.52 ft³
